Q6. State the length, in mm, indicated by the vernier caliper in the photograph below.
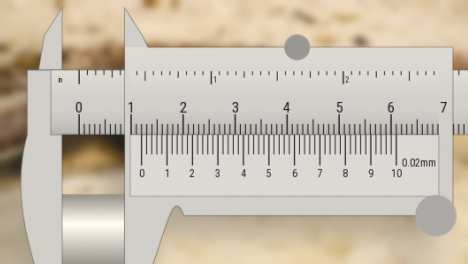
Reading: 12.0 mm
